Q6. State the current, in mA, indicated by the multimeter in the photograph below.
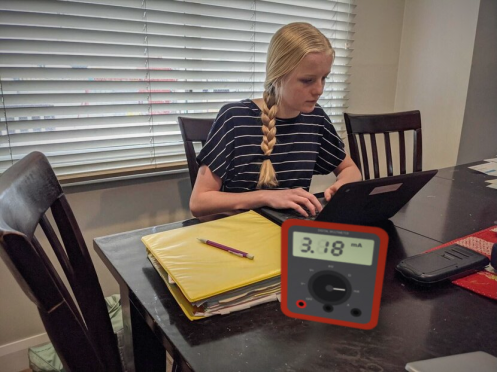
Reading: 3.18 mA
